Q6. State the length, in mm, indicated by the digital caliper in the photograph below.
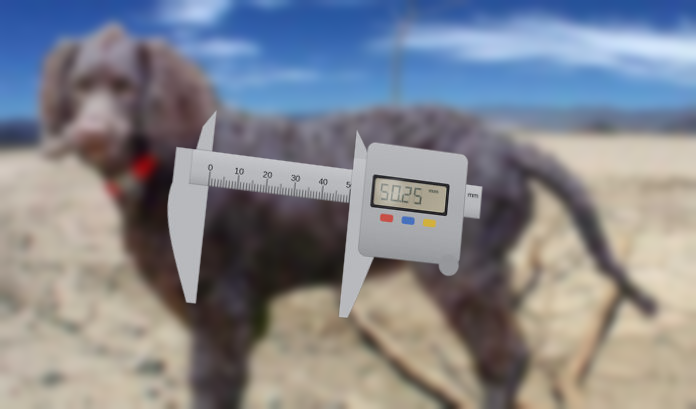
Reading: 50.25 mm
